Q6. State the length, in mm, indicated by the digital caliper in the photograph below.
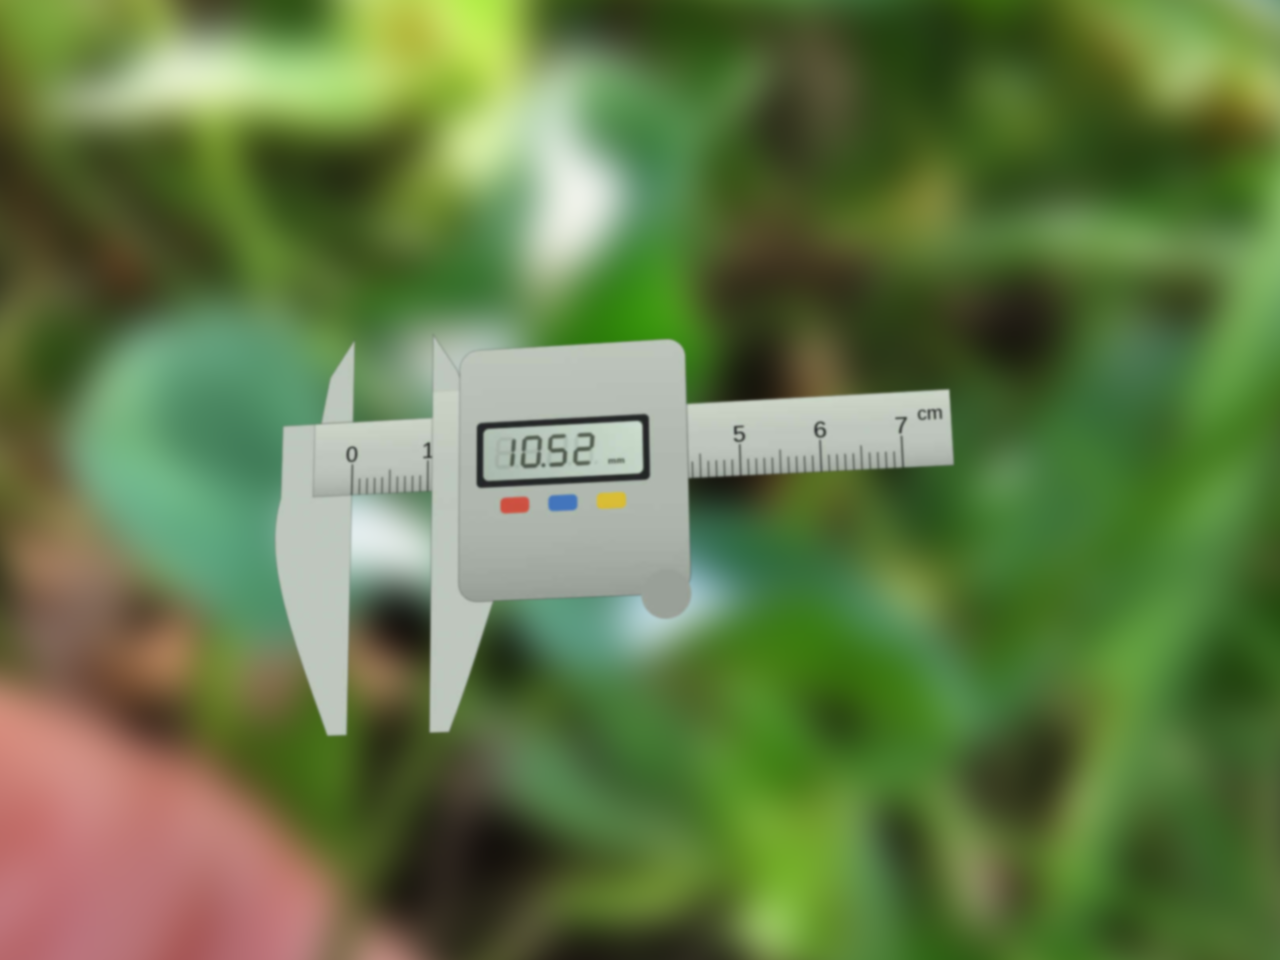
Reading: 10.52 mm
